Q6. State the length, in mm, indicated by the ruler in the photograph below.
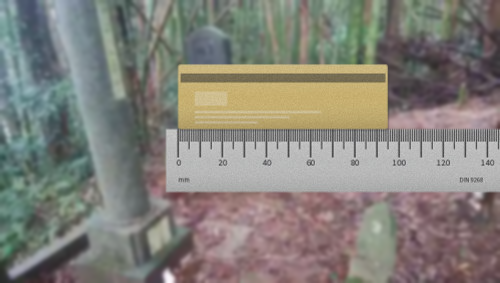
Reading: 95 mm
